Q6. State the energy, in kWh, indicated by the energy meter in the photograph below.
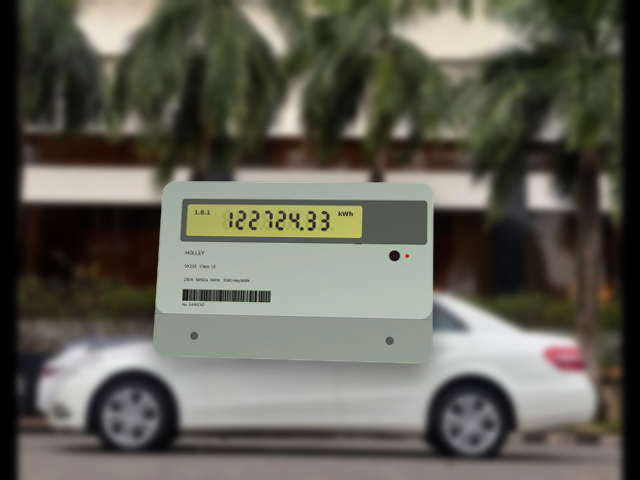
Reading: 122724.33 kWh
